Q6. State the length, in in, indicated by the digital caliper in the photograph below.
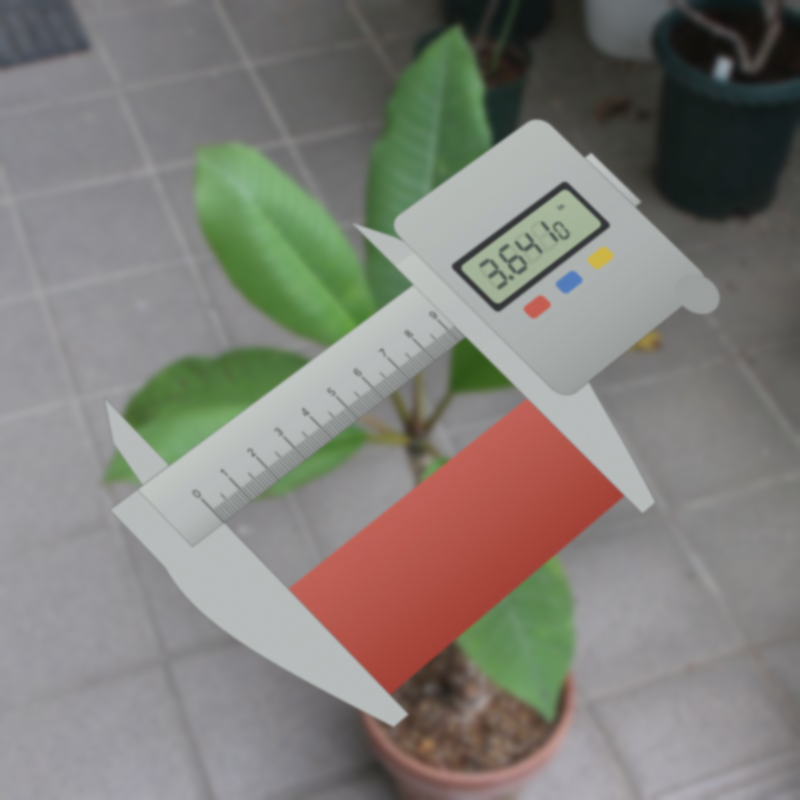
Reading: 3.6410 in
